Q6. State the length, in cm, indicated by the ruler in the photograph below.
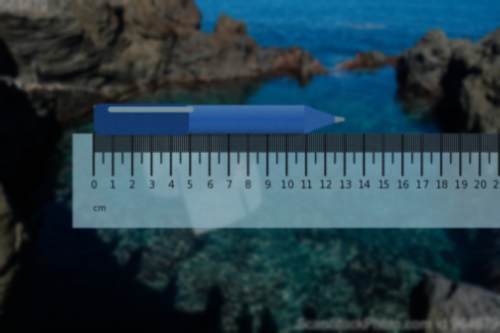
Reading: 13 cm
